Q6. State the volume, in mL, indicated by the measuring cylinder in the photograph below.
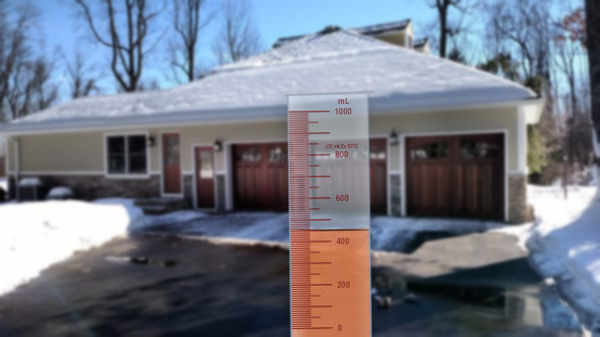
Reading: 450 mL
